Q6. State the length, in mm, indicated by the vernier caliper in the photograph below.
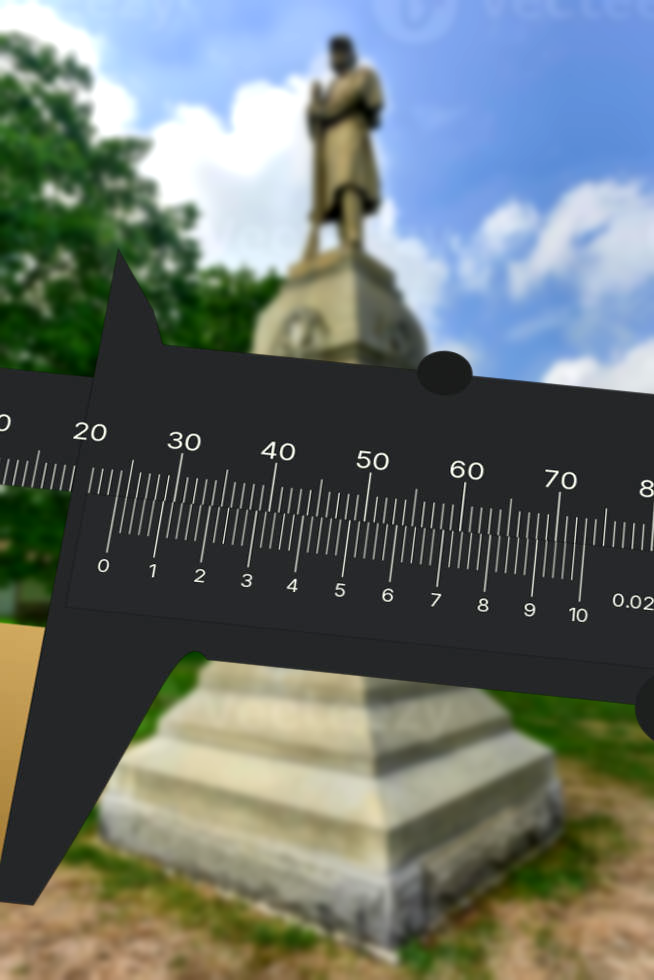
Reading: 24.0 mm
